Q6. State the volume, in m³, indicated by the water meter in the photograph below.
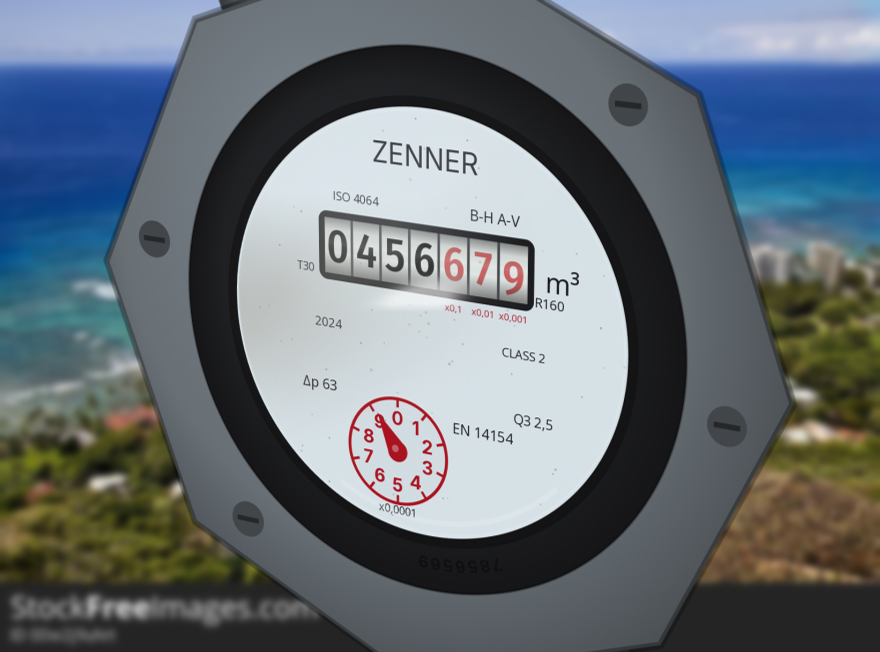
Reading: 456.6789 m³
